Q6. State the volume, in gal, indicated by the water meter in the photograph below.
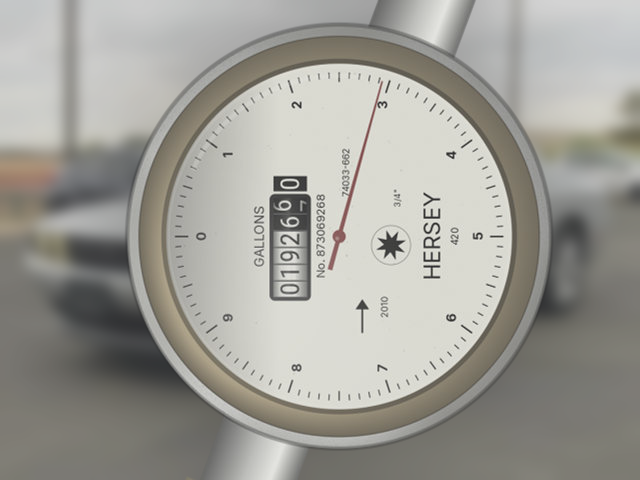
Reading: 192662.9 gal
